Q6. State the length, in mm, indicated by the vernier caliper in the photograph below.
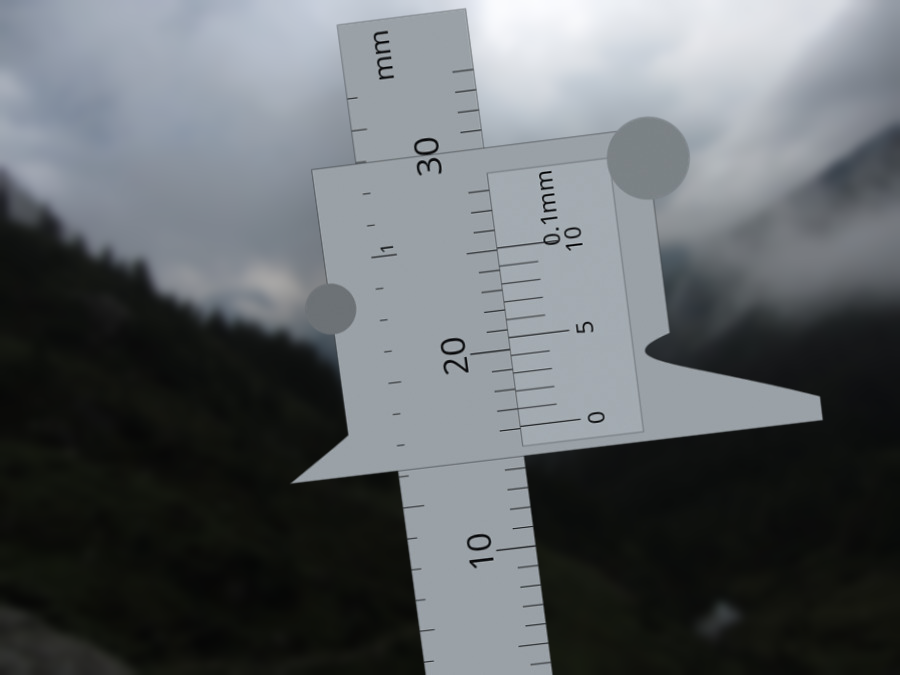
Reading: 16.1 mm
